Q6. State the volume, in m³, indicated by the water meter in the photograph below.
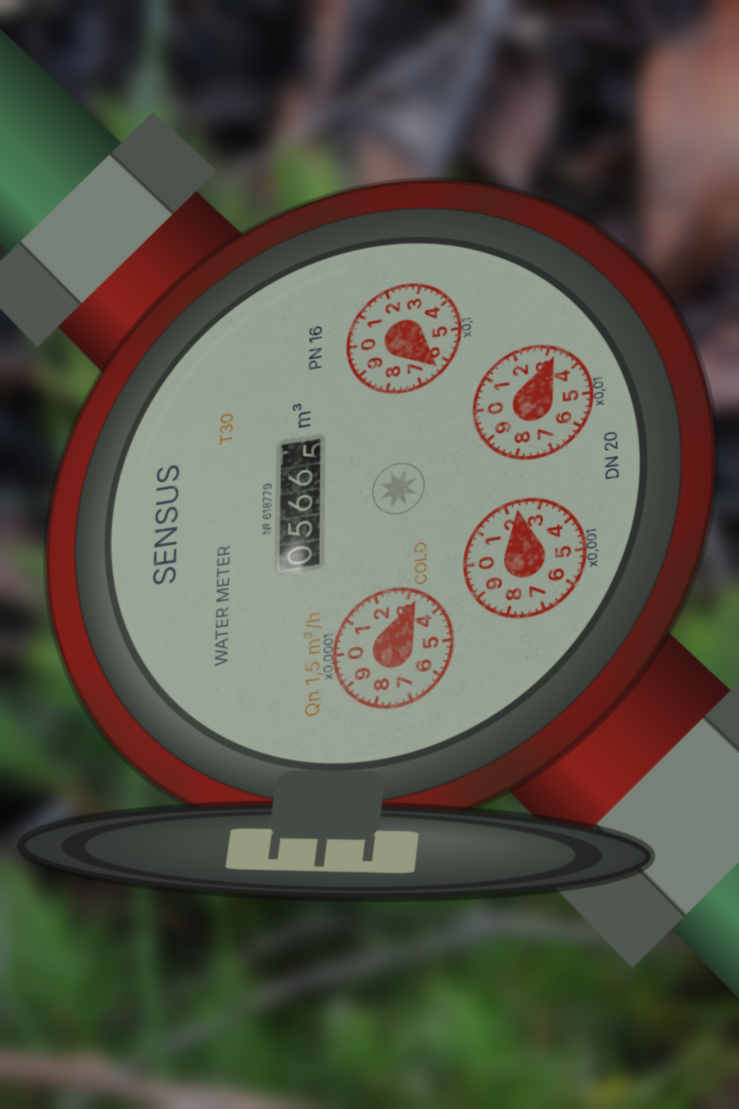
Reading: 5664.6323 m³
